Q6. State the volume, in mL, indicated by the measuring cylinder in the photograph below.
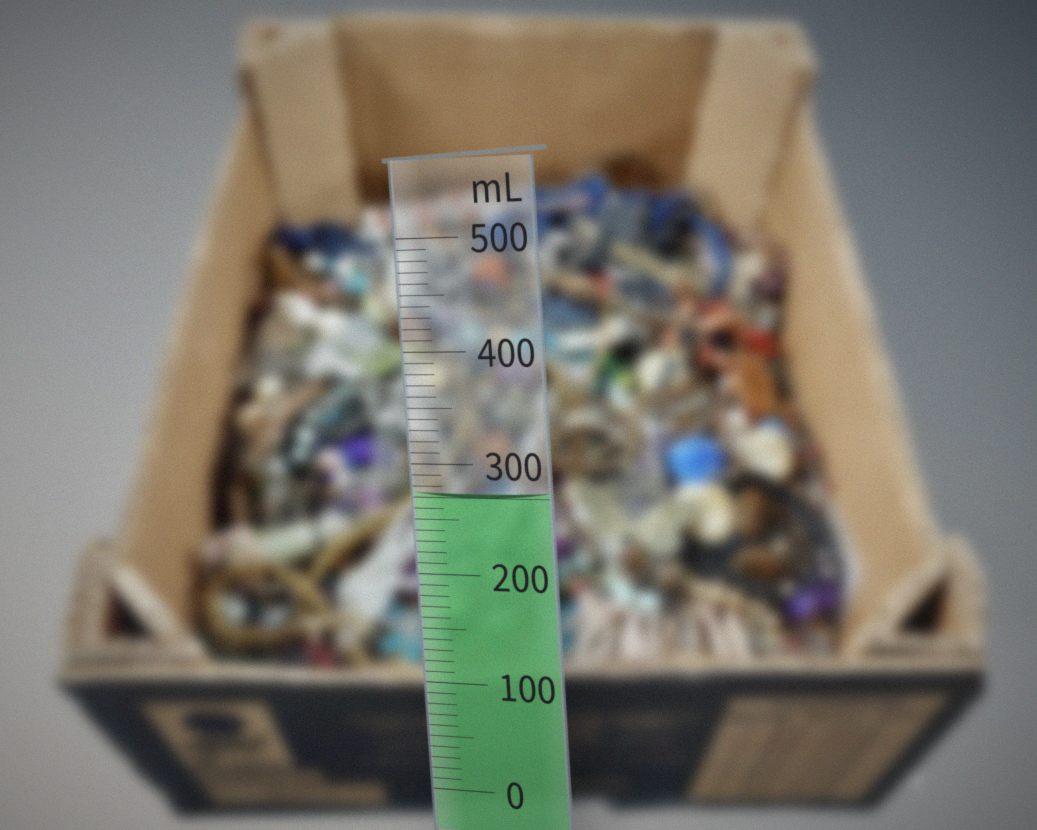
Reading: 270 mL
